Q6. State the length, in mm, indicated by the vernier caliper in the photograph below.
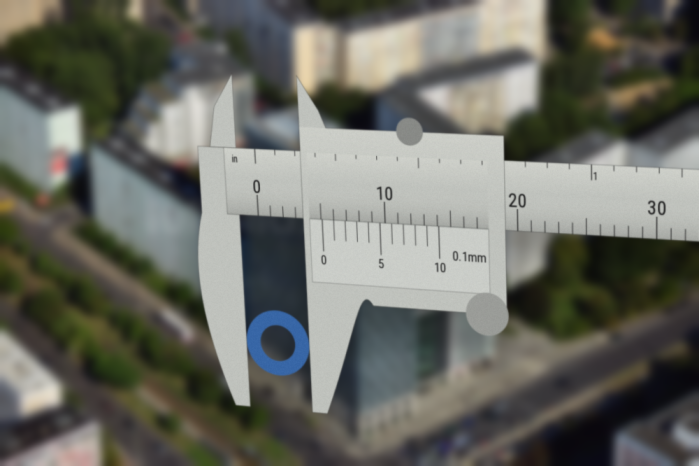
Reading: 5.1 mm
